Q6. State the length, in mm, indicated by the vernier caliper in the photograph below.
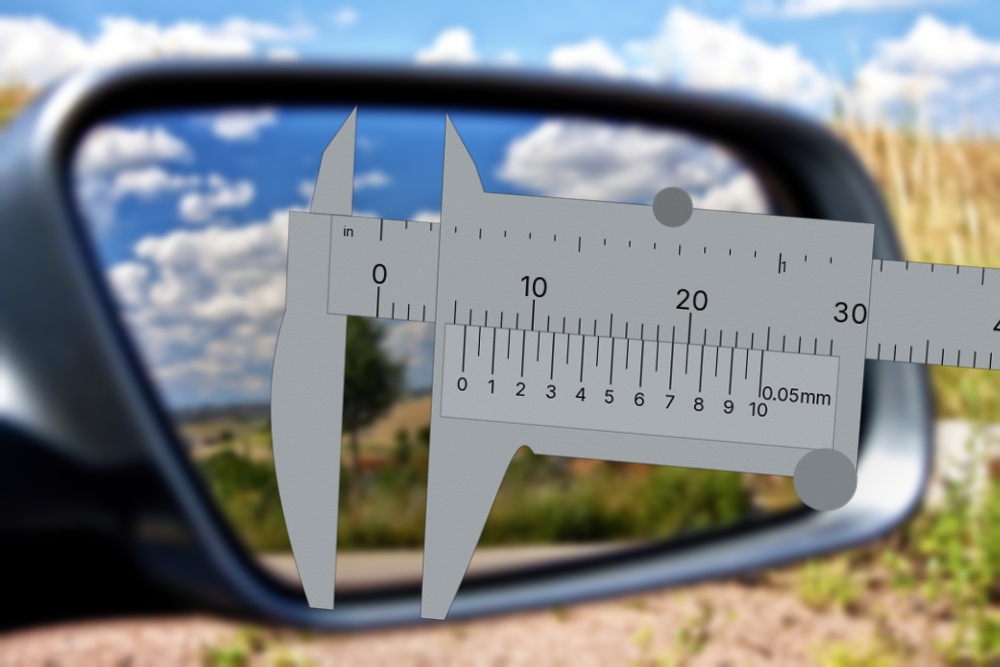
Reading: 5.7 mm
